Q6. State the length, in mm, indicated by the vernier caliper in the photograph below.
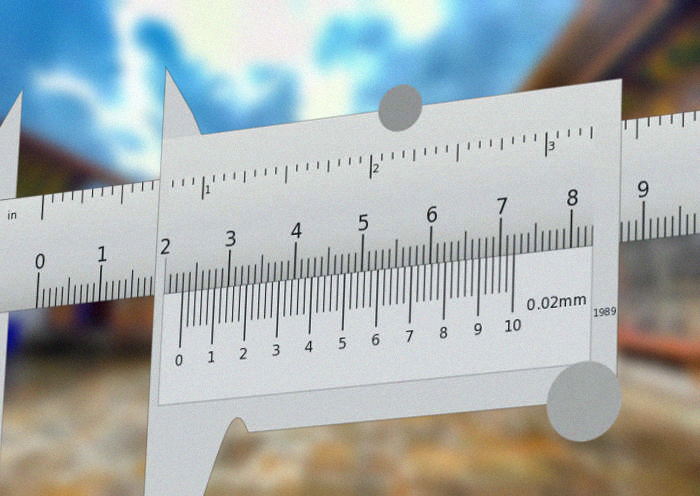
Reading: 23.0 mm
